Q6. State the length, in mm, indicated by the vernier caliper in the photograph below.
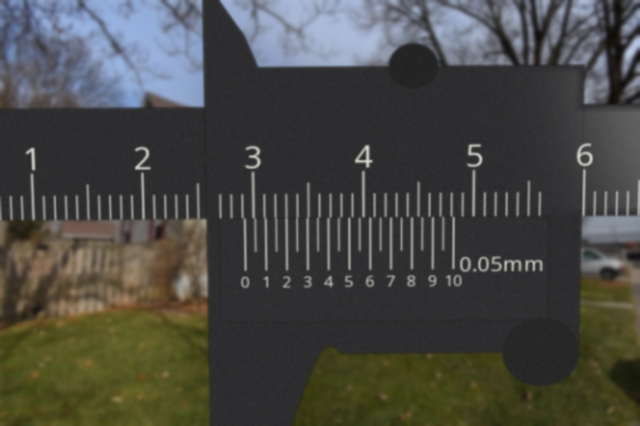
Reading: 29.2 mm
